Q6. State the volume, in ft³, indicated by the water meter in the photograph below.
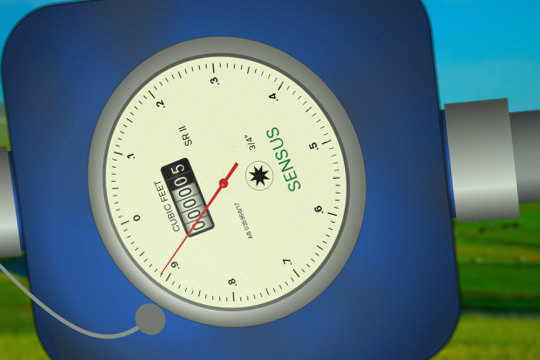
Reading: 4.91 ft³
